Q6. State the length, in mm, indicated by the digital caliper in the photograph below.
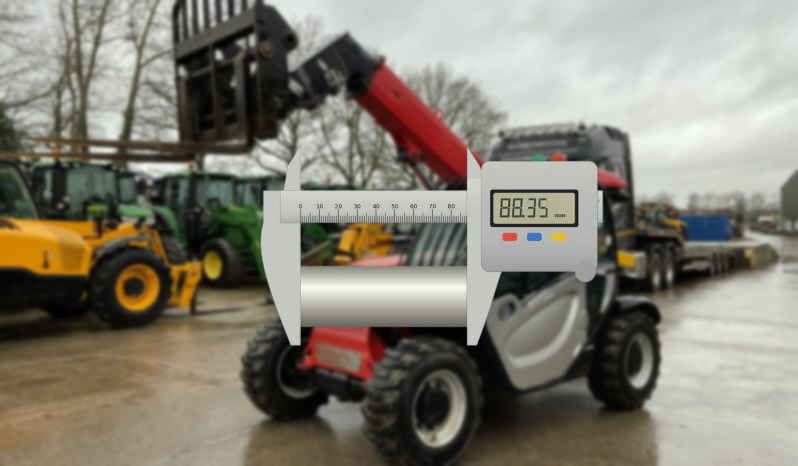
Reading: 88.35 mm
